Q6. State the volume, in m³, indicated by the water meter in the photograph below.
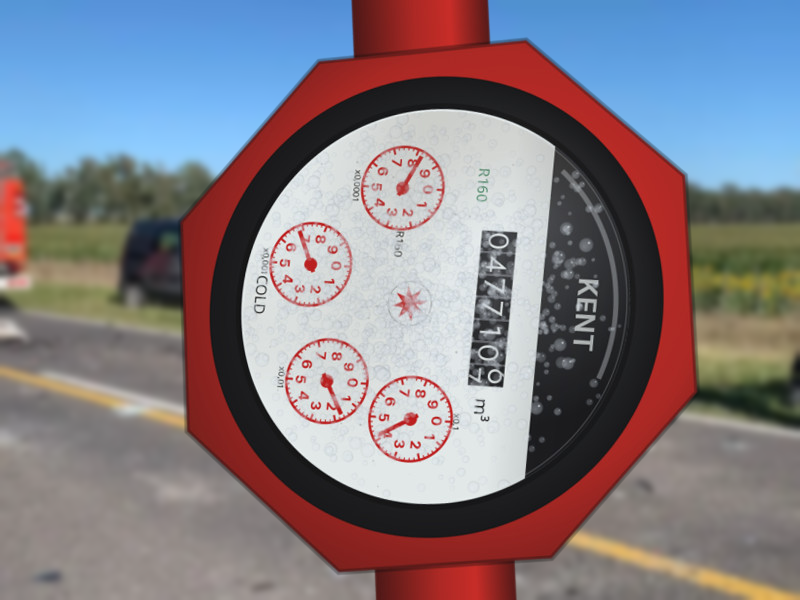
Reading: 477106.4168 m³
